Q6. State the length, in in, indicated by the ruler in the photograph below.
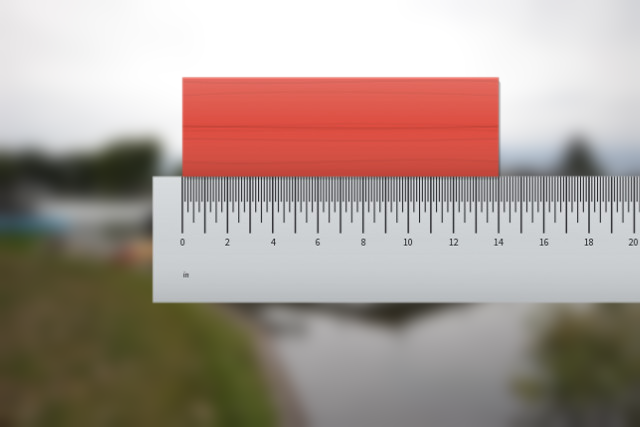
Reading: 14 in
